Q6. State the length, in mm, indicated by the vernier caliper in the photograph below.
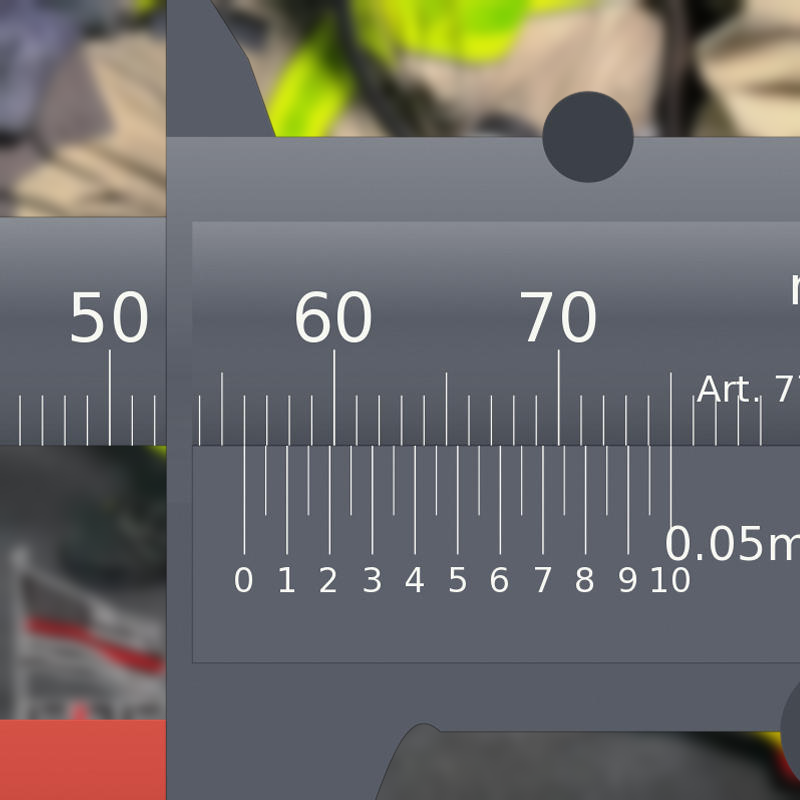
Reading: 56.00 mm
